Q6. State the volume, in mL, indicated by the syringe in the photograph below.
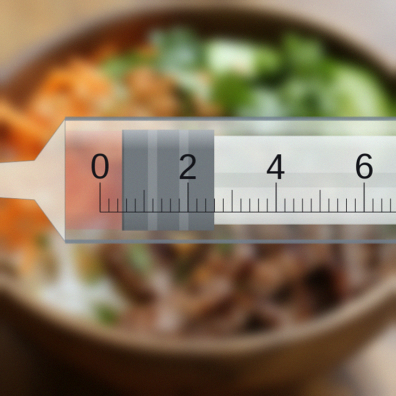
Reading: 0.5 mL
